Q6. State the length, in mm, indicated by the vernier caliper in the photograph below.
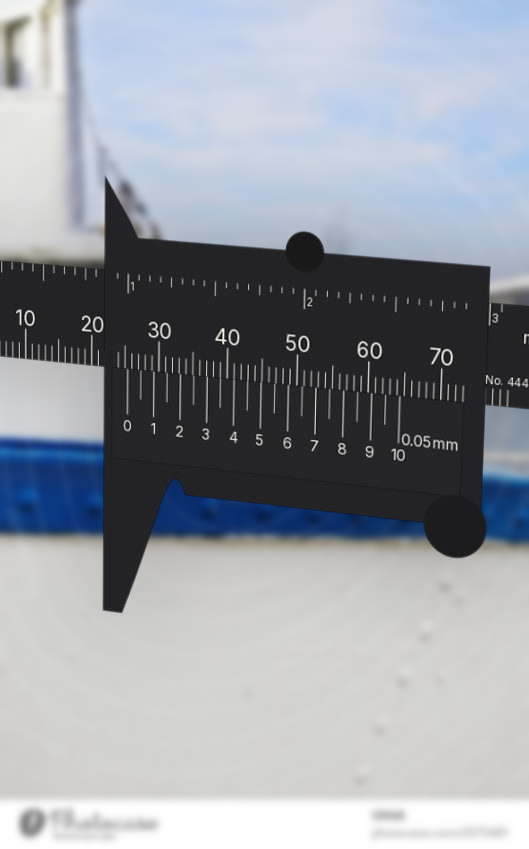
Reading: 25.4 mm
